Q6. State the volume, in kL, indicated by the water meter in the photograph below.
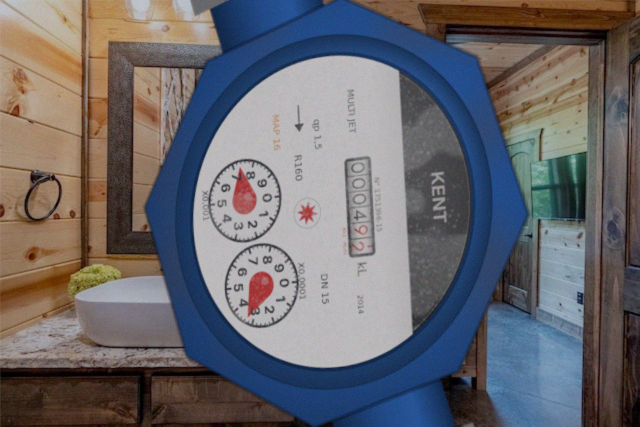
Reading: 4.9173 kL
